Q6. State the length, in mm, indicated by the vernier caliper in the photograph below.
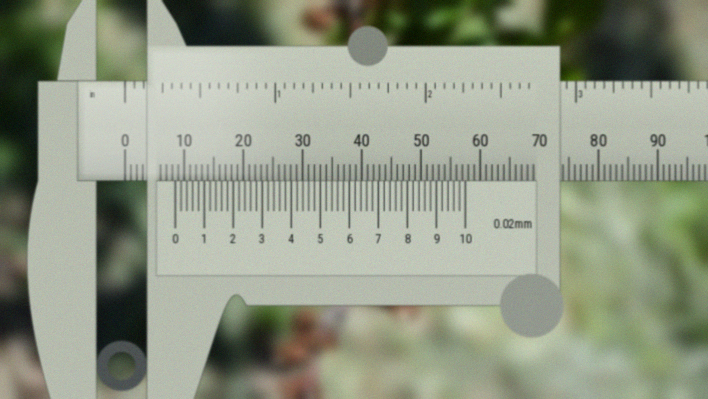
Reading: 8.5 mm
